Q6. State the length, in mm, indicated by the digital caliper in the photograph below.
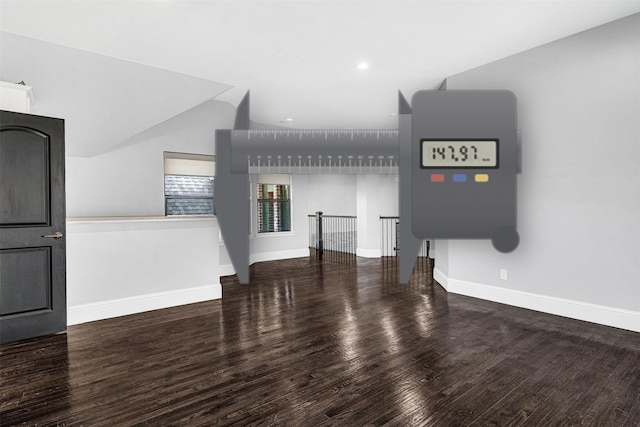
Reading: 147.97 mm
